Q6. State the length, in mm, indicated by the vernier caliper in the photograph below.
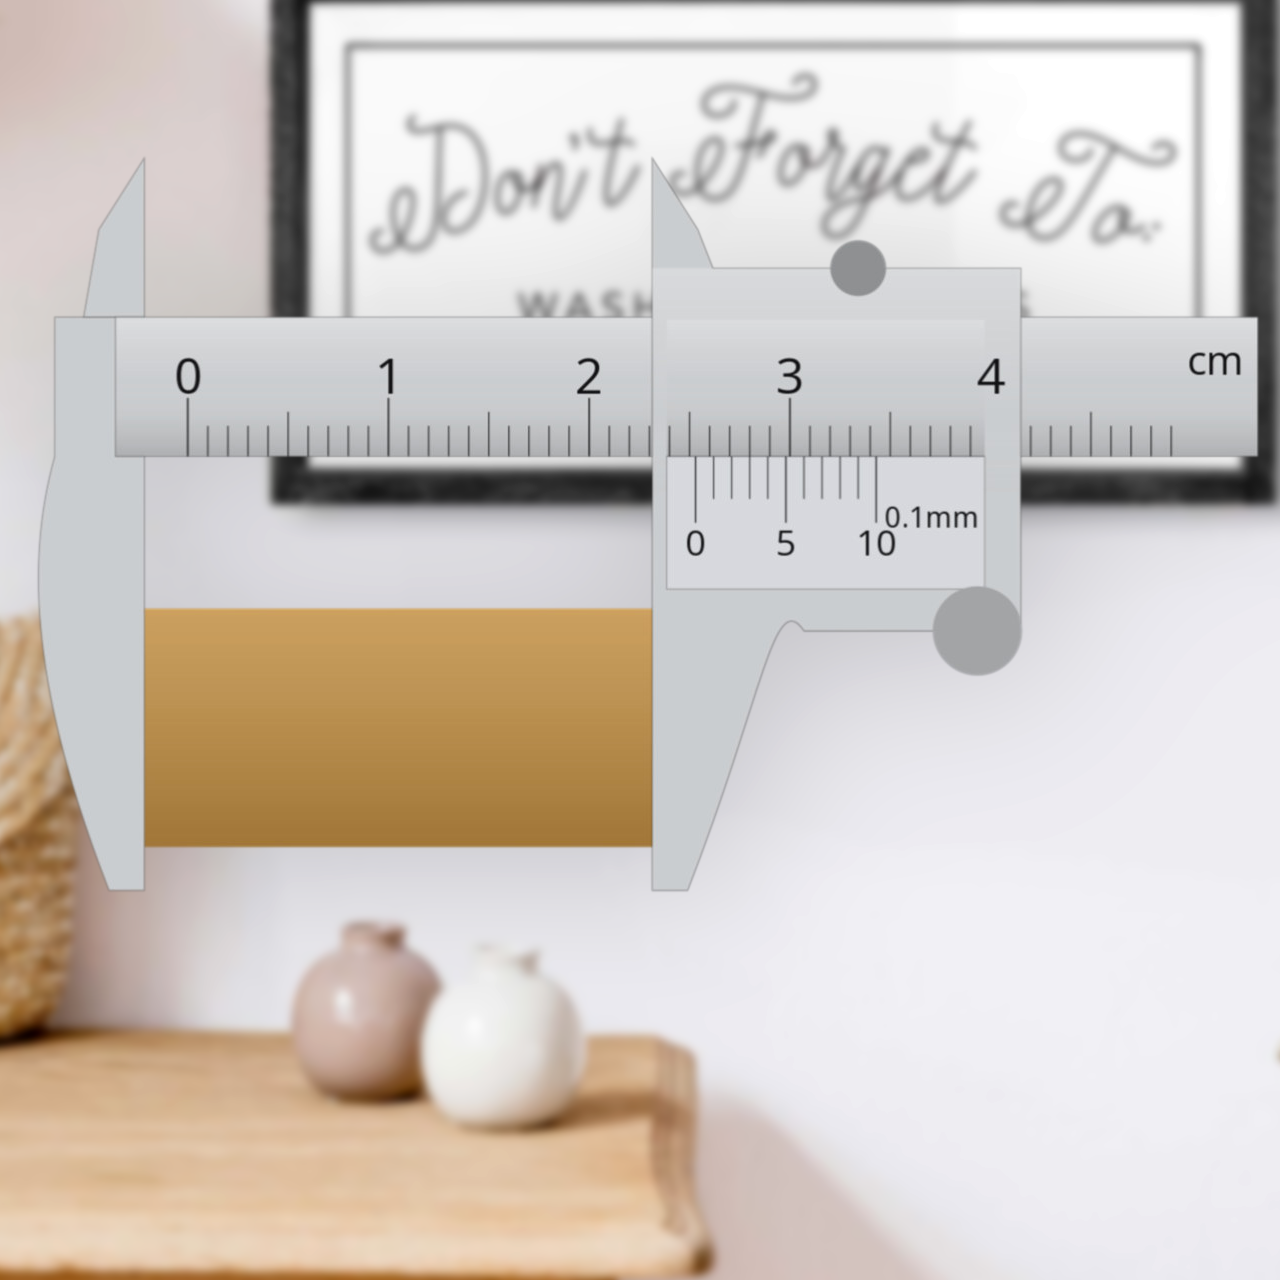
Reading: 25.3 mm
